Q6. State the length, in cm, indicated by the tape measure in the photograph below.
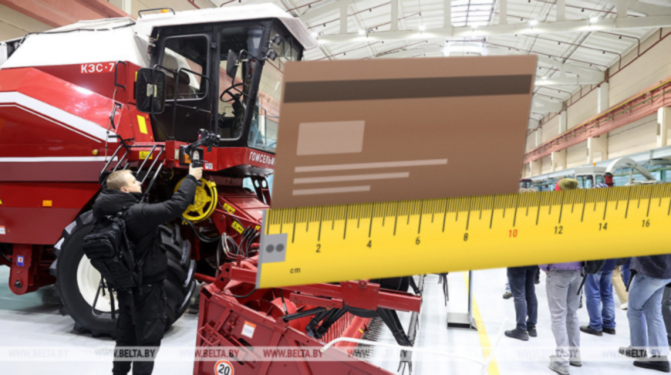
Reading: 10 cm
